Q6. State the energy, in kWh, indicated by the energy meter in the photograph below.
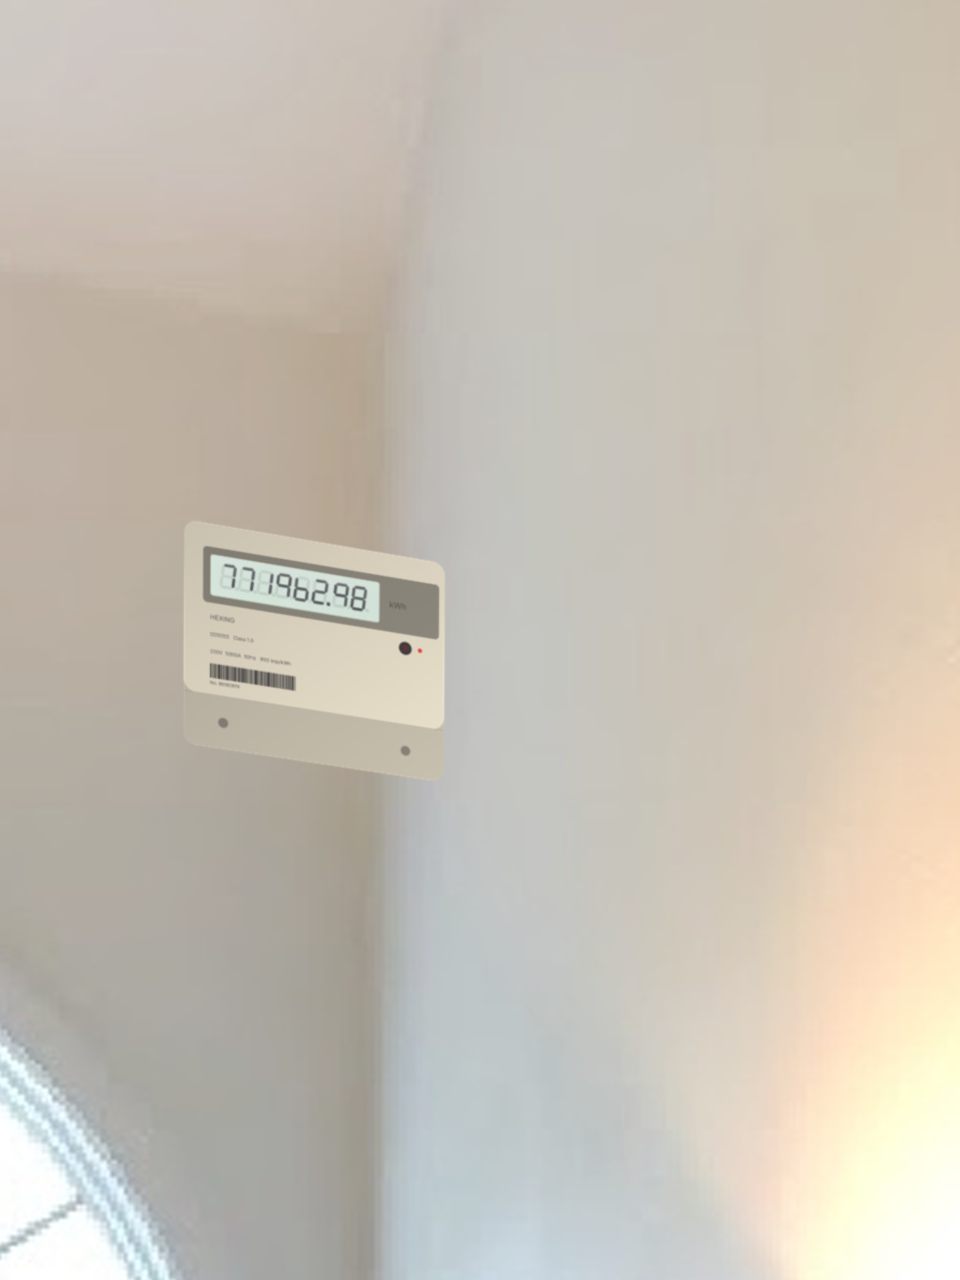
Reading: 771962.98 kWh
